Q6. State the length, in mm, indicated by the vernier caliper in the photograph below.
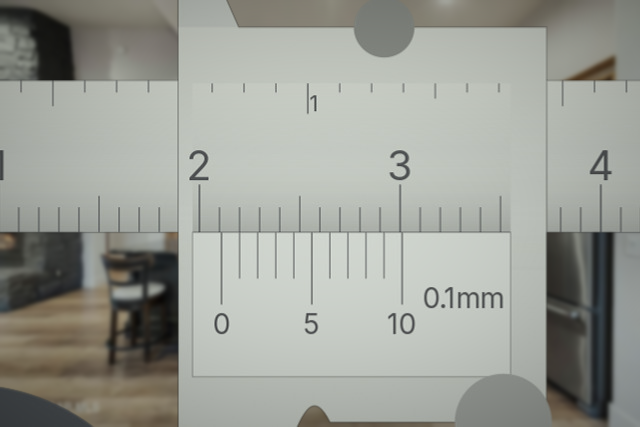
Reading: 21.1 mm
